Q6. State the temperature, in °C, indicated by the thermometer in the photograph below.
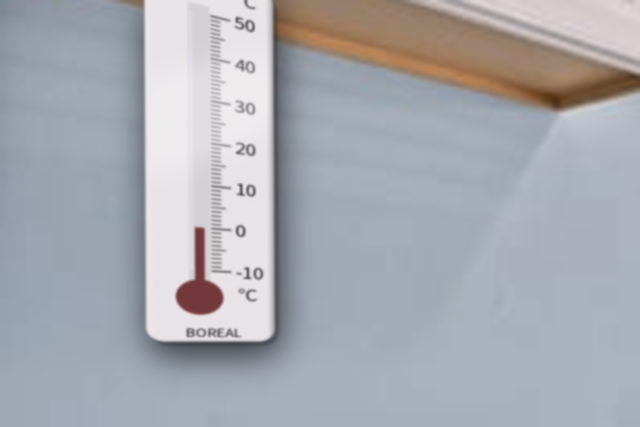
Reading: 0 °C
